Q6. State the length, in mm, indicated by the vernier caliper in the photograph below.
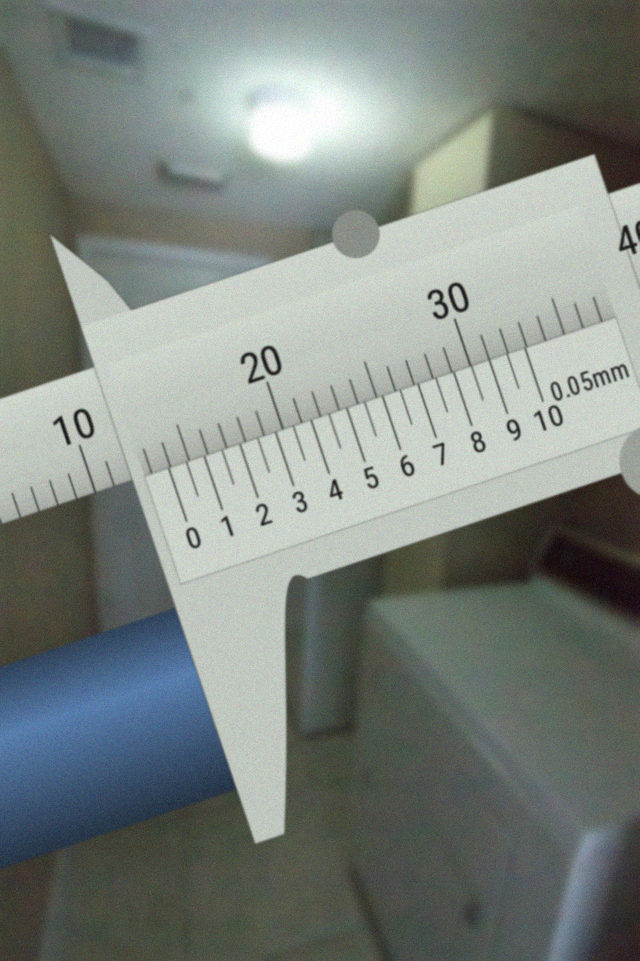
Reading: 13.9 mm
